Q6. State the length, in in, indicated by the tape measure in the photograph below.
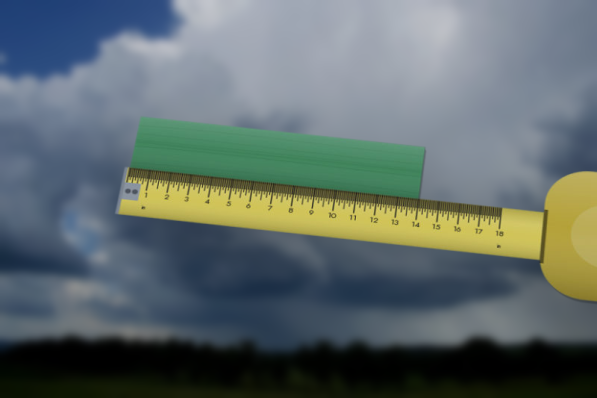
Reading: 14 in
